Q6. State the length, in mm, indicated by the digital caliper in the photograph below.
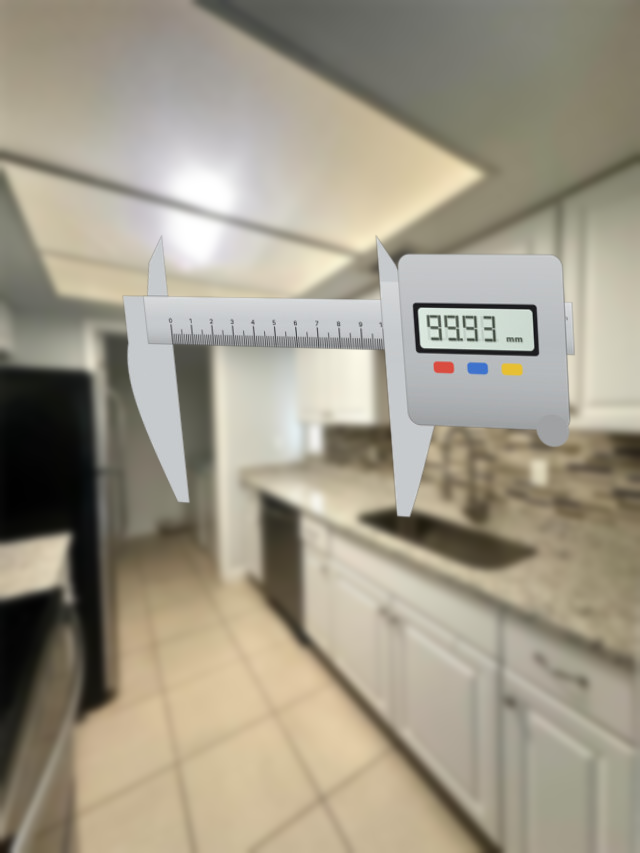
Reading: 99.93 mm
